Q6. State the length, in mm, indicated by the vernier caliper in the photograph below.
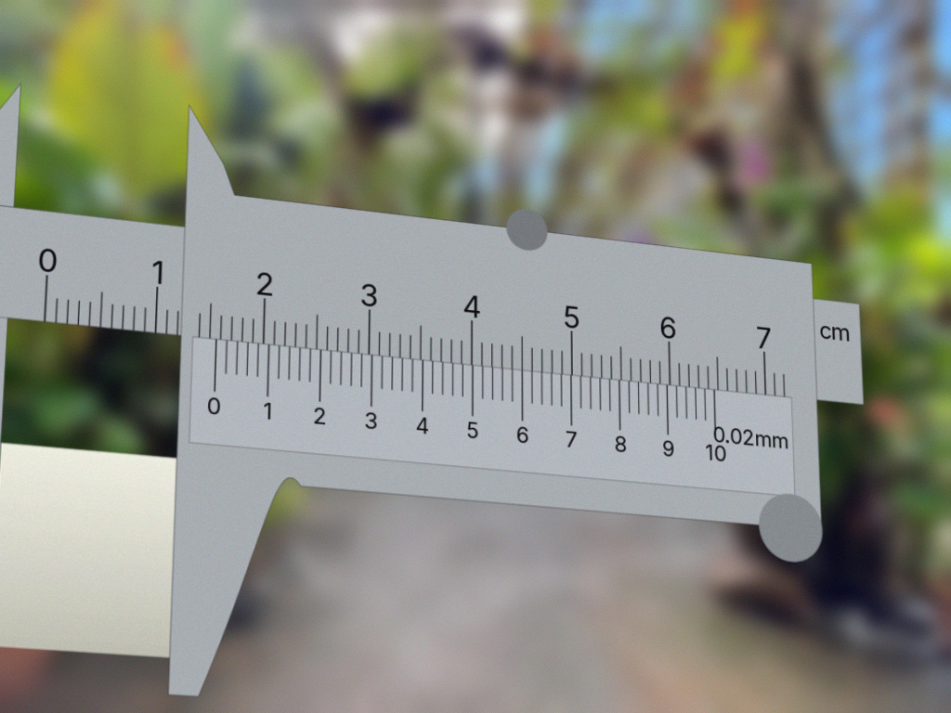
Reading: 15.6 mm
